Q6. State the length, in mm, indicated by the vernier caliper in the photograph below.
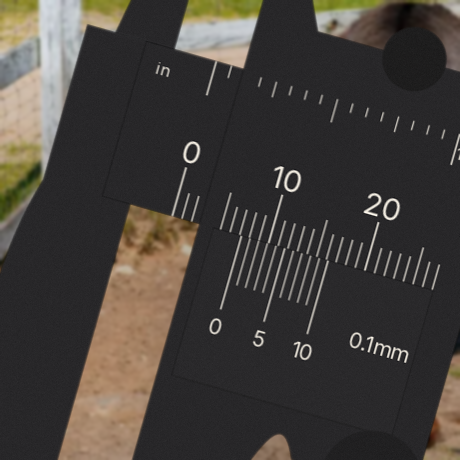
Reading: 7.2 mm
